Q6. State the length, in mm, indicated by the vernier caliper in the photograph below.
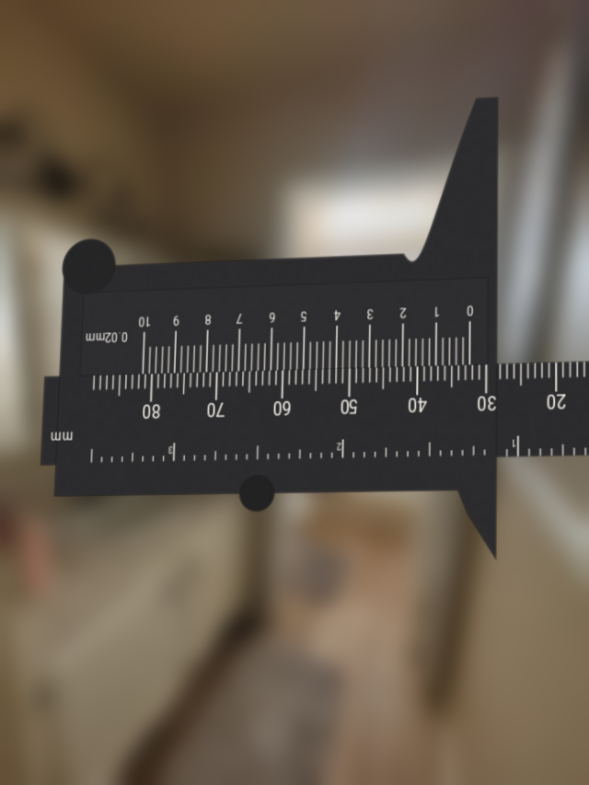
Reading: 32.4 mm
